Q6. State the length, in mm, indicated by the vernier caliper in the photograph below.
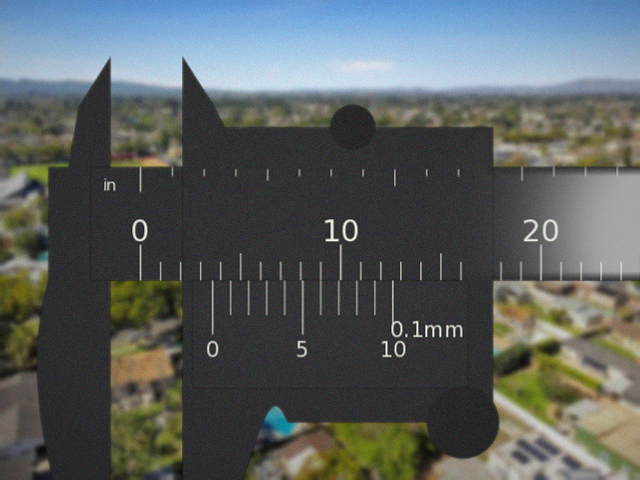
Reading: 3.6 mm
